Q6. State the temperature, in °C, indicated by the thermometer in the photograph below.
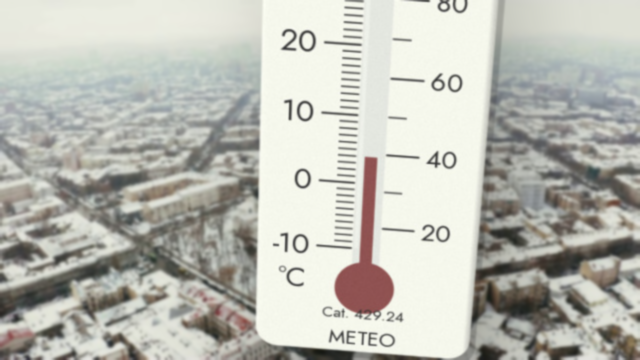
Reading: 4 °C
